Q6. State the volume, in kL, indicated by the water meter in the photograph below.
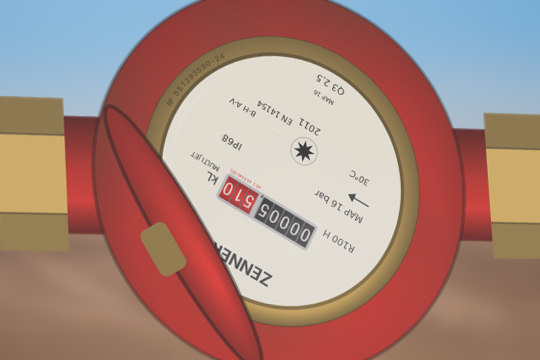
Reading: 5.510 kL
